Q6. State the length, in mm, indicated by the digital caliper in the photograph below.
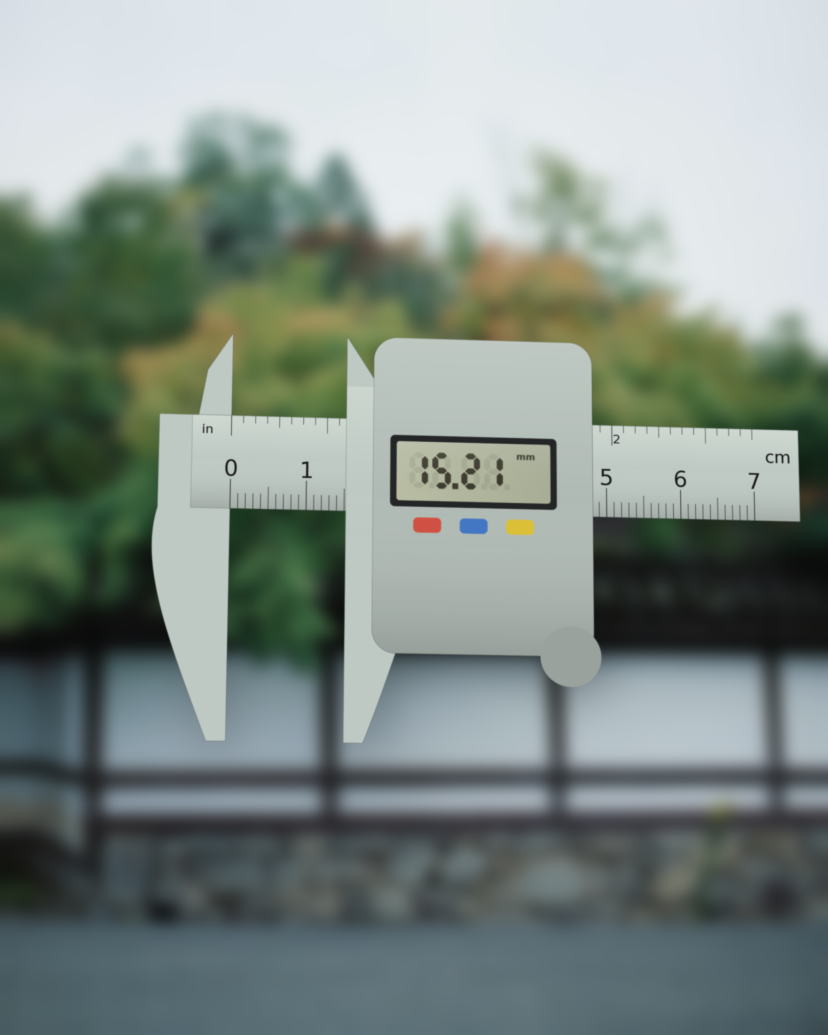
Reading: 15.21 mm
